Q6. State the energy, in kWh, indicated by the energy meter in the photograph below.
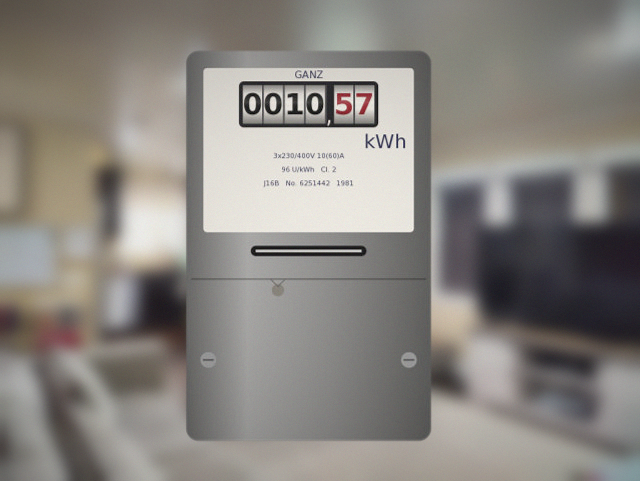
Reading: 10.57 kWh
